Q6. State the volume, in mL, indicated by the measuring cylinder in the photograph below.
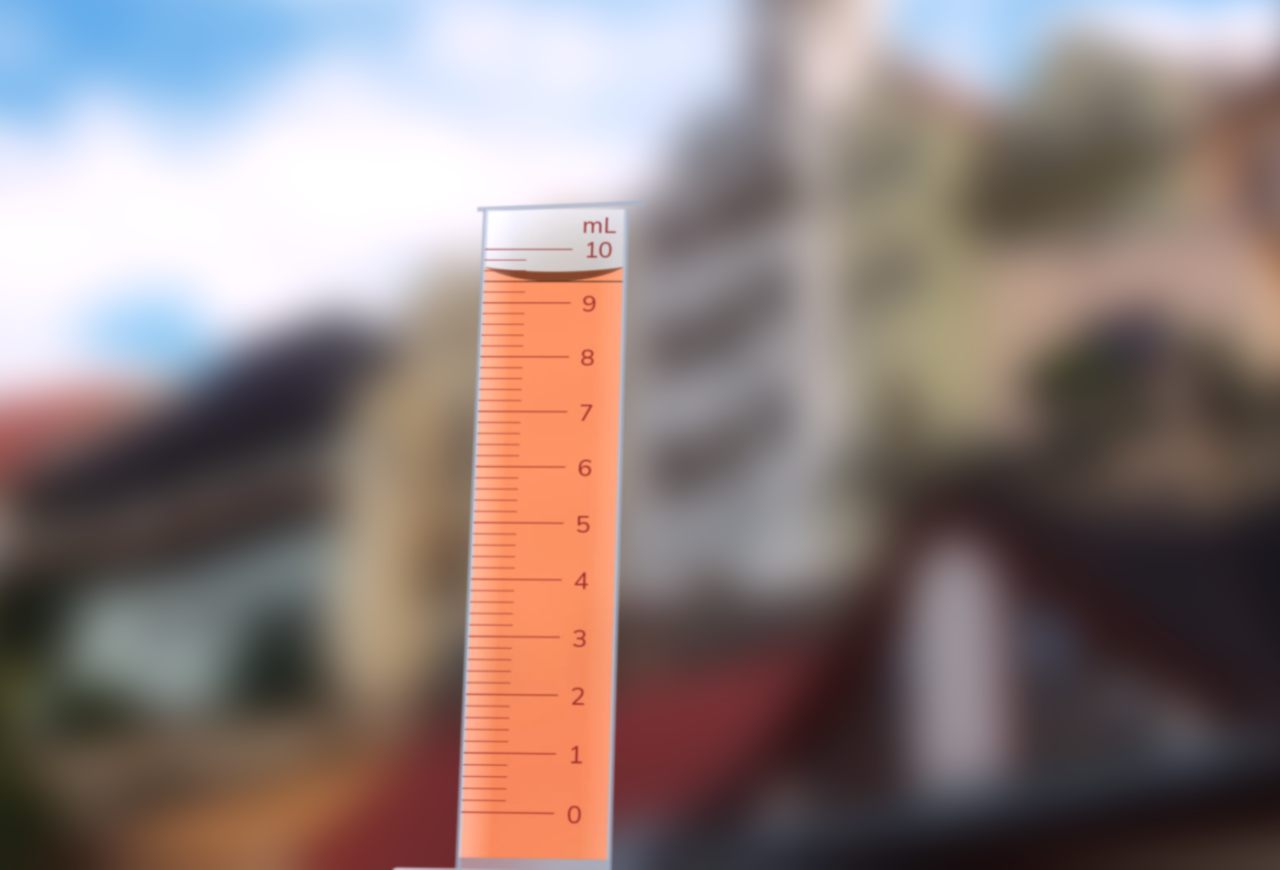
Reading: 9.4 mL
